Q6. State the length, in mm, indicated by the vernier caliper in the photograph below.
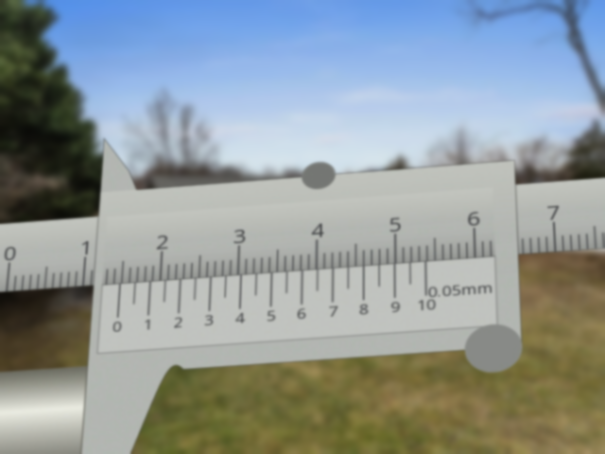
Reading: 14.8 mm
